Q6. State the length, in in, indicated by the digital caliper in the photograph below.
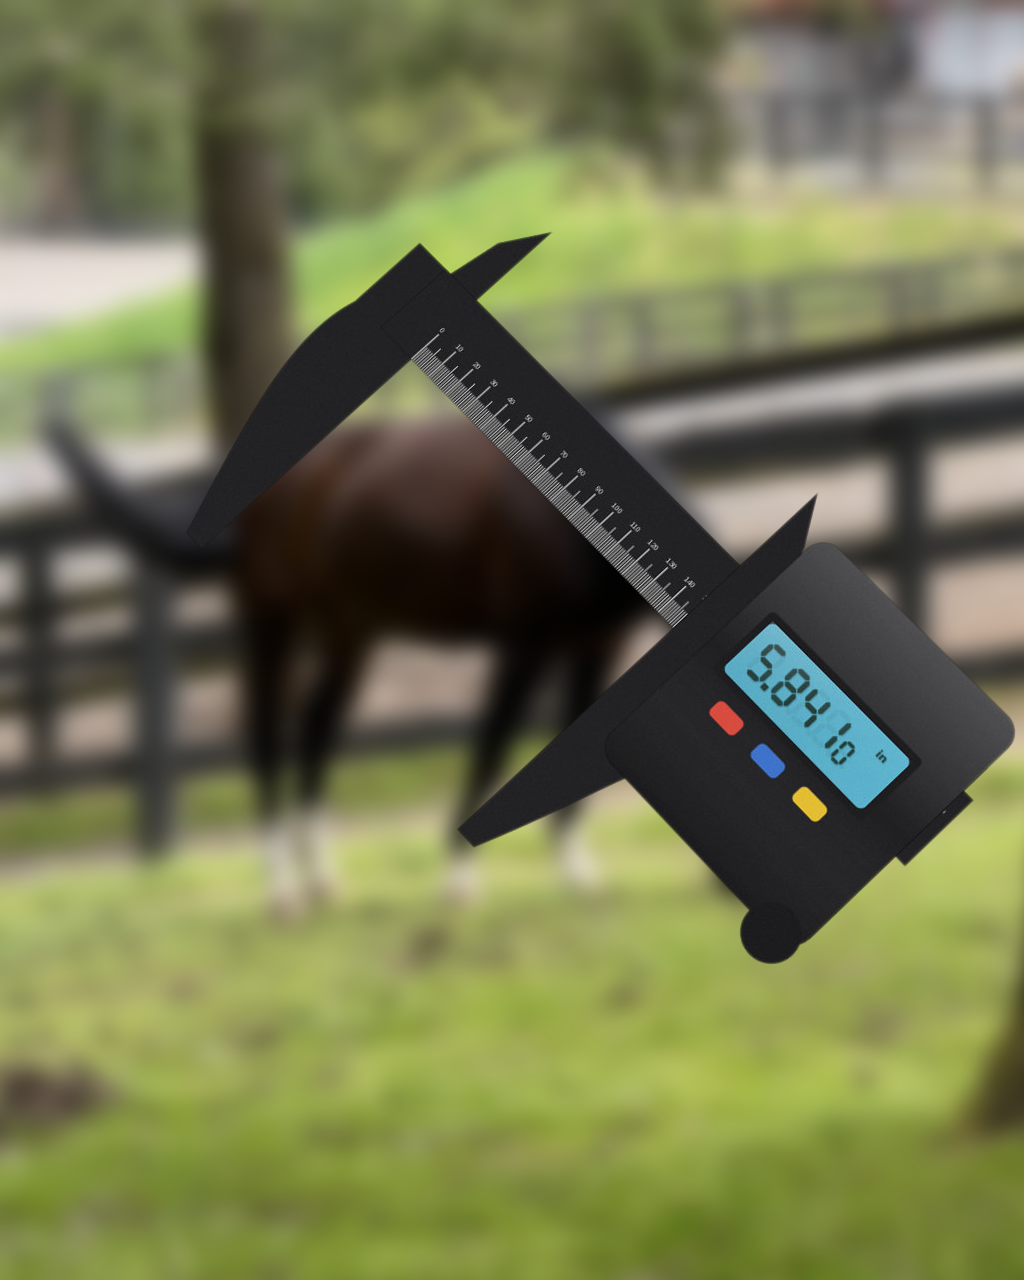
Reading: 5.8410 in
